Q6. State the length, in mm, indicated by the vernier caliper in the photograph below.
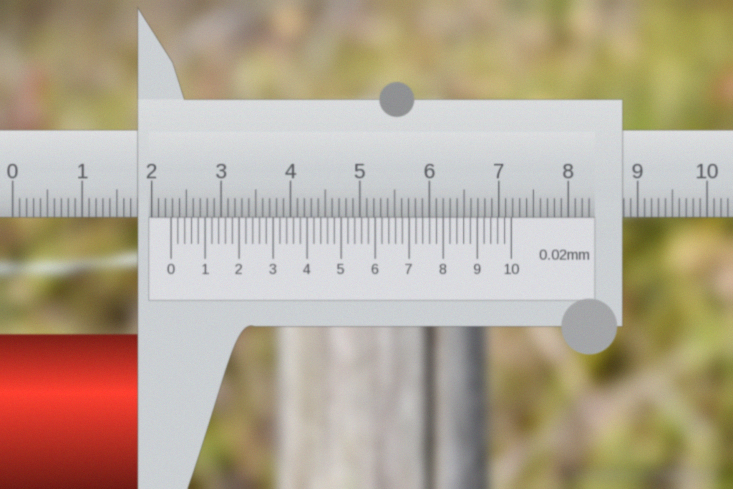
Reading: 22.8 mm
